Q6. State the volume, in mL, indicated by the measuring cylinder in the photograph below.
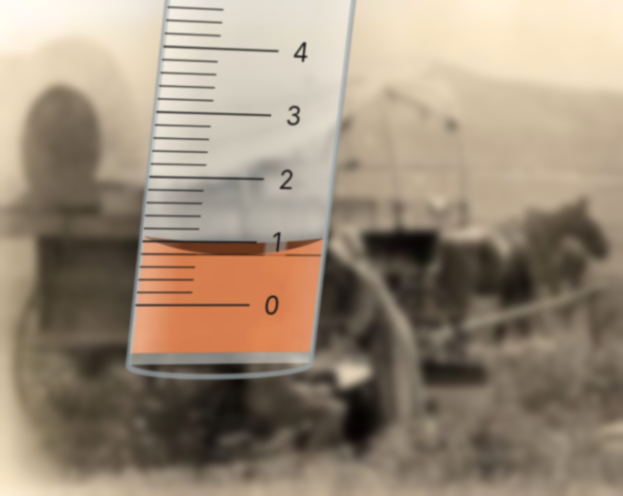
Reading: 0.8 mL
